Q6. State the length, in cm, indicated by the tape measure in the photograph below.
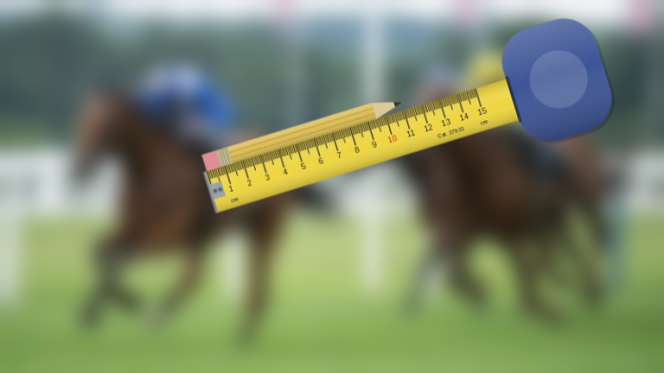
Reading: 11 cm
